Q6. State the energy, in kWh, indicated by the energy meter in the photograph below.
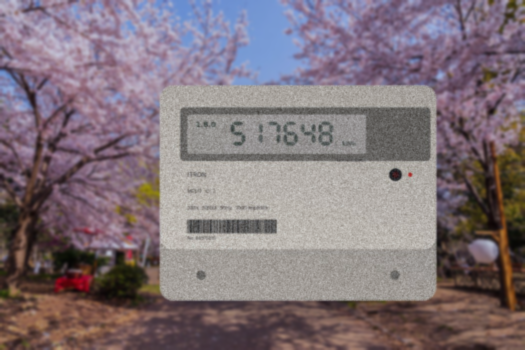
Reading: 517648 kWh
